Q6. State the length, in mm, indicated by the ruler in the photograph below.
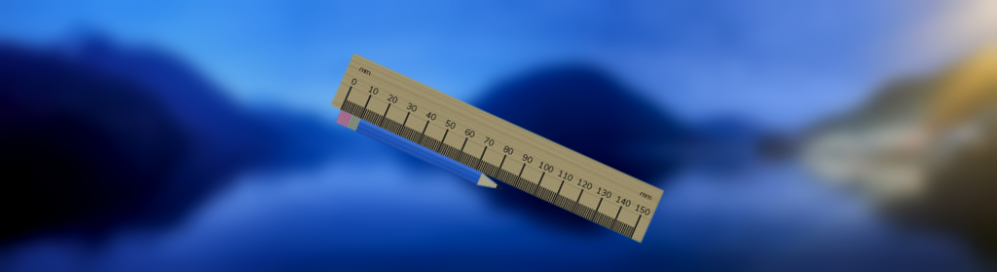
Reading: 85 mm
